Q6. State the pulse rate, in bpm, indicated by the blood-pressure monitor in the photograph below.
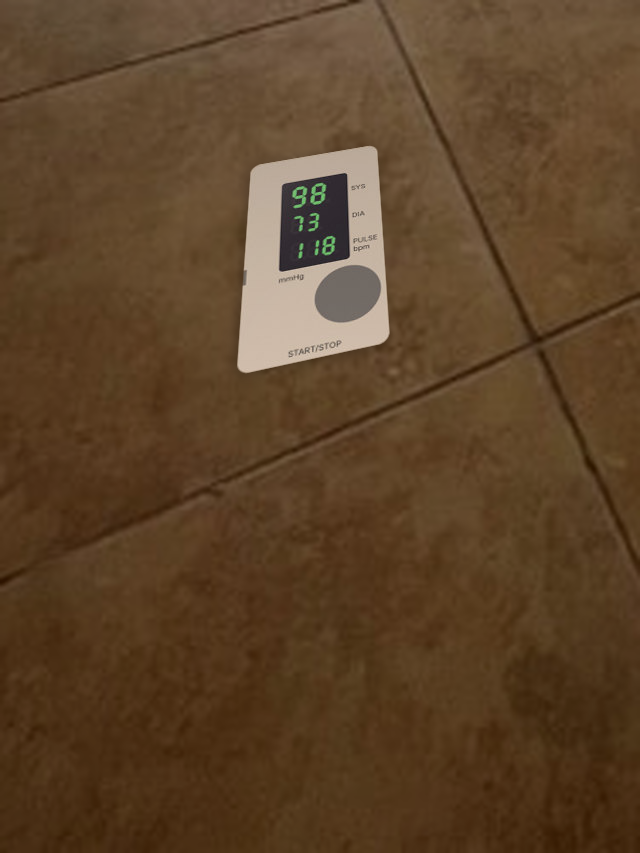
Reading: 118 bpm
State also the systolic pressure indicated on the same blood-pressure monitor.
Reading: 98 mmHg
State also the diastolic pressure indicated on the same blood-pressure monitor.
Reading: 73 mmHg
